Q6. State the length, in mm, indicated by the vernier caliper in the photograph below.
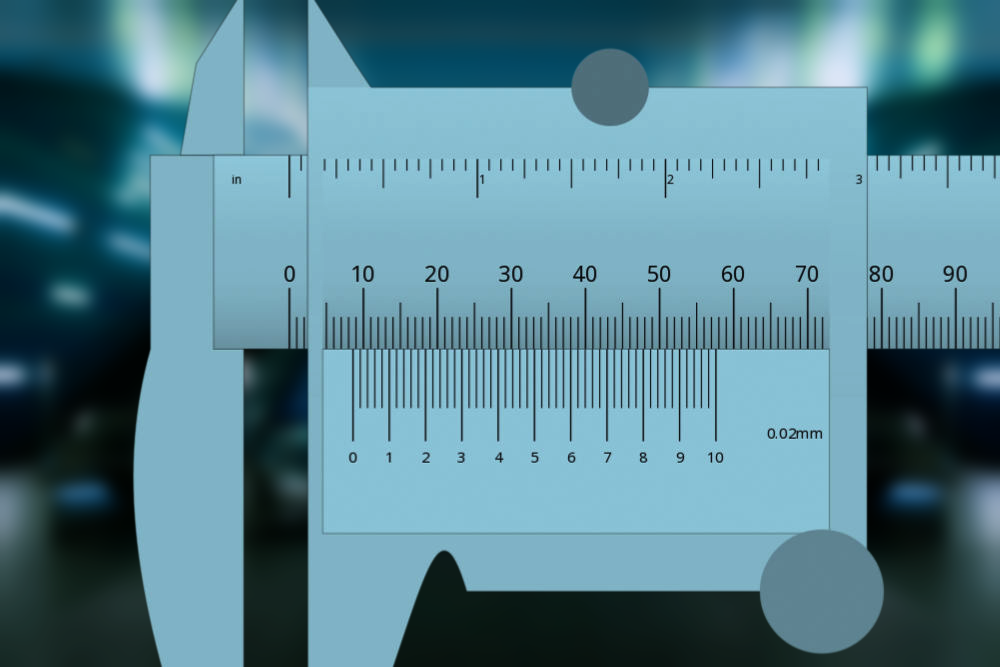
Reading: 8.6 mm
